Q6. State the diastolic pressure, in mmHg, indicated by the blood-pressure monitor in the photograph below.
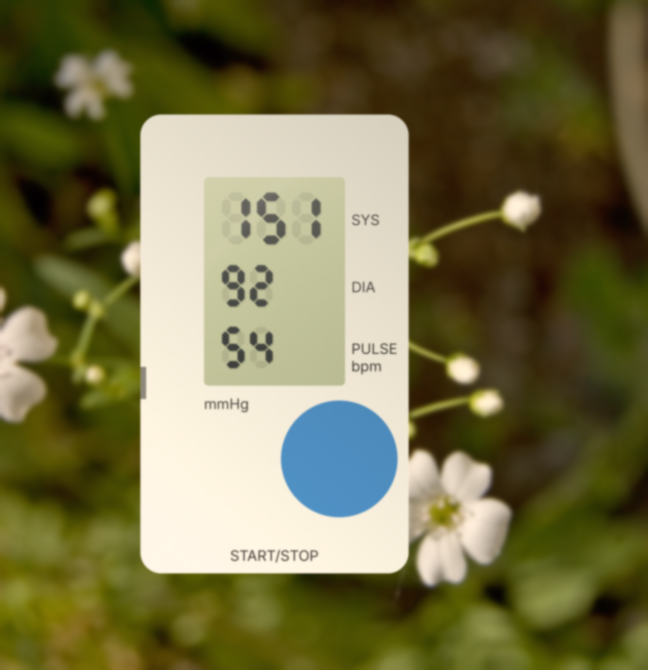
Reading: 92 mmHg
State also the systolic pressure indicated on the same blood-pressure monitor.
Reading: 151 mmHg
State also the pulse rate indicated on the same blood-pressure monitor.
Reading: 54 bpm
